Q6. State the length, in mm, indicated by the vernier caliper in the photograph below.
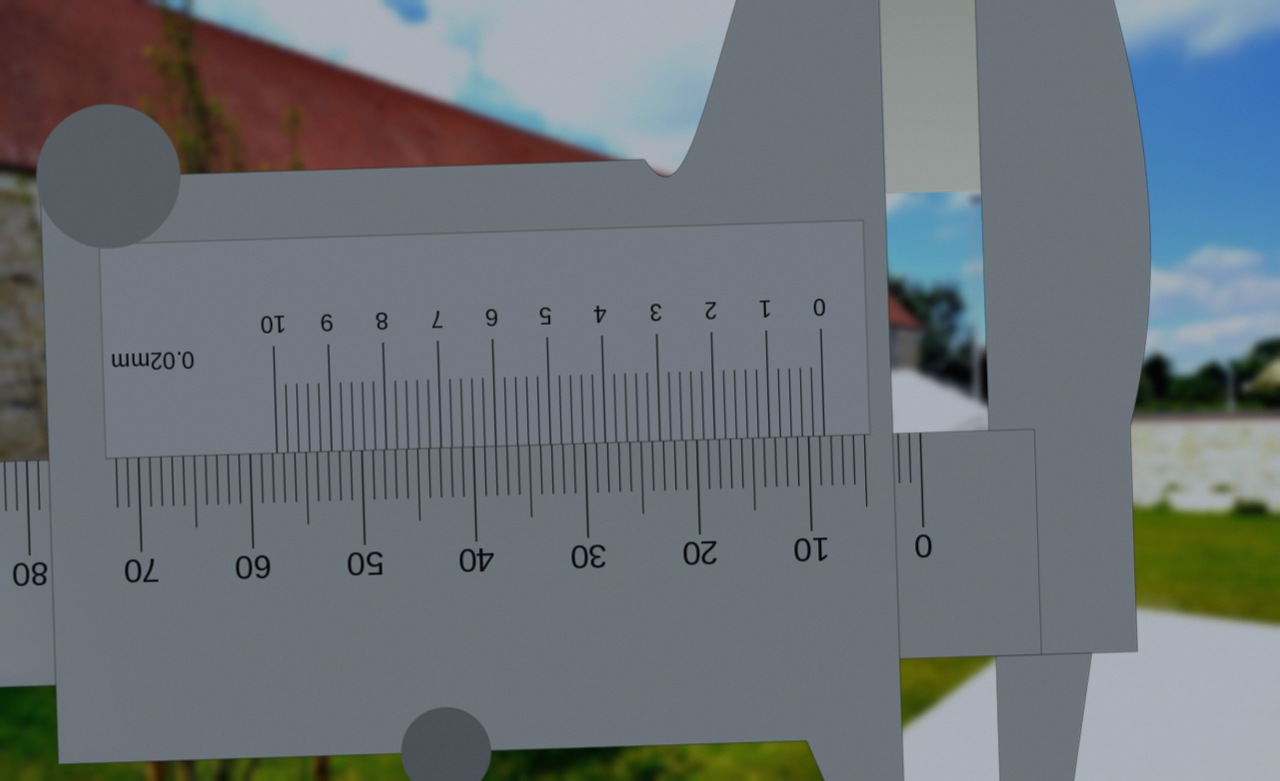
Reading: 8.6 mm
